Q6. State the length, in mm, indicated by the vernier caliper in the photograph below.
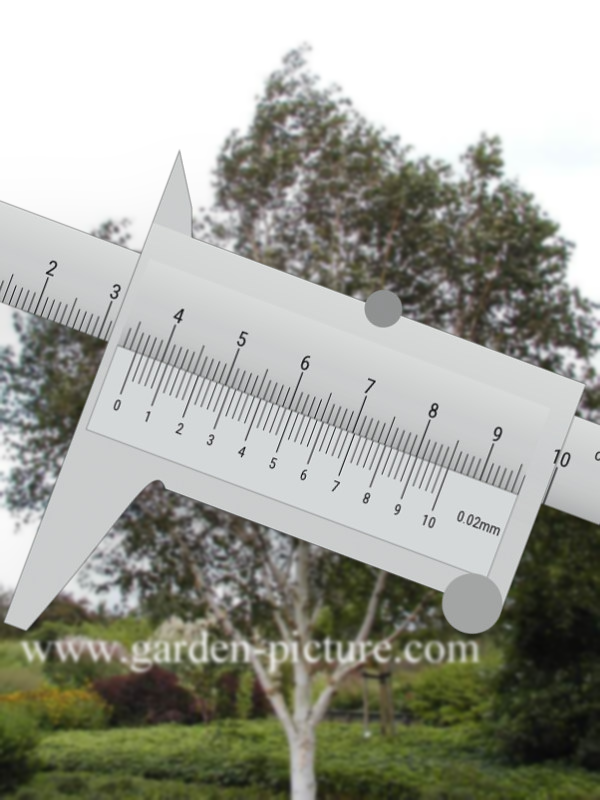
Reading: 36.0 mm
